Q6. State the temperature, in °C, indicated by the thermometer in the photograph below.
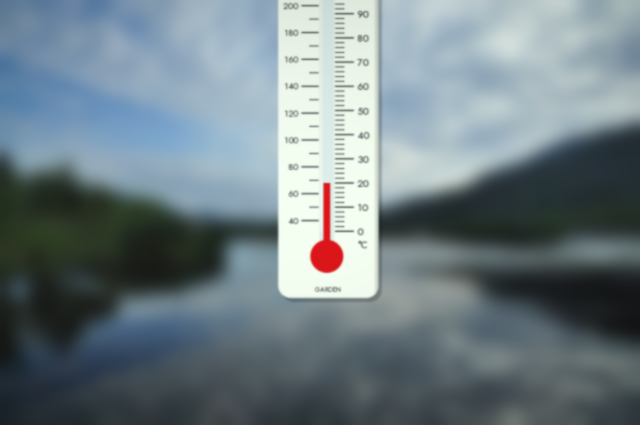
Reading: 20 °C
